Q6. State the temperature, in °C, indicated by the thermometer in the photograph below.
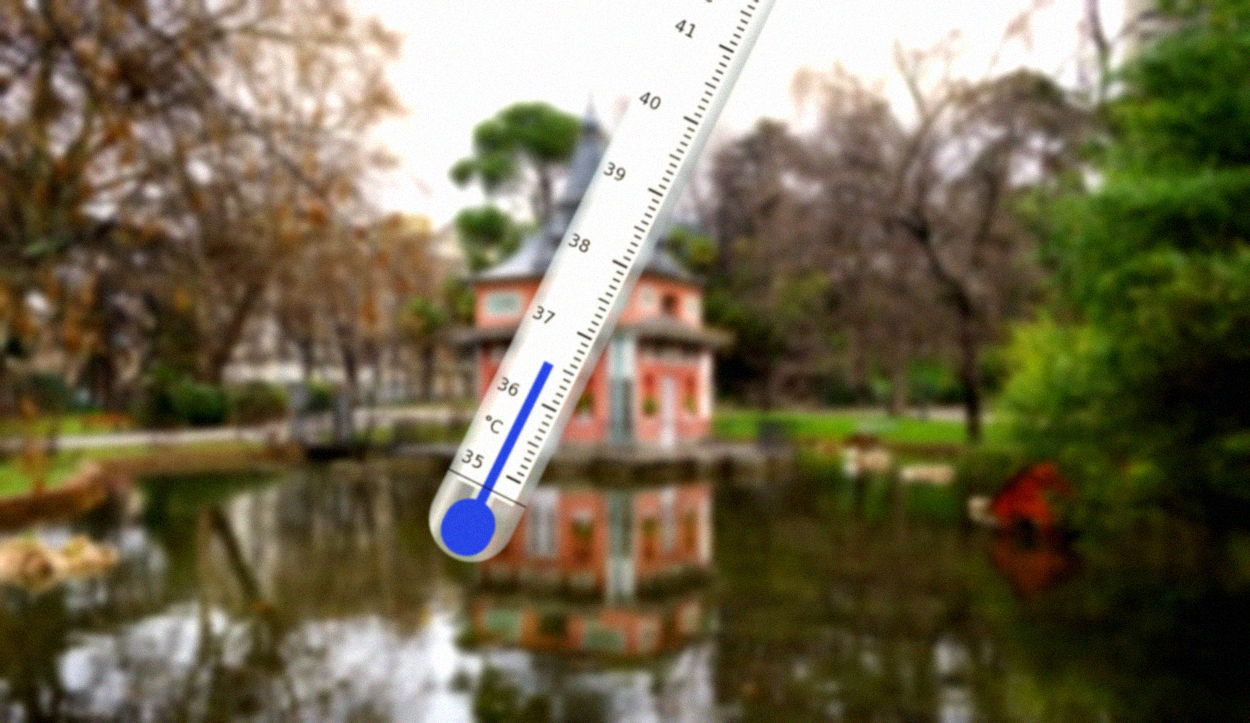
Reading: 36.5 °C
